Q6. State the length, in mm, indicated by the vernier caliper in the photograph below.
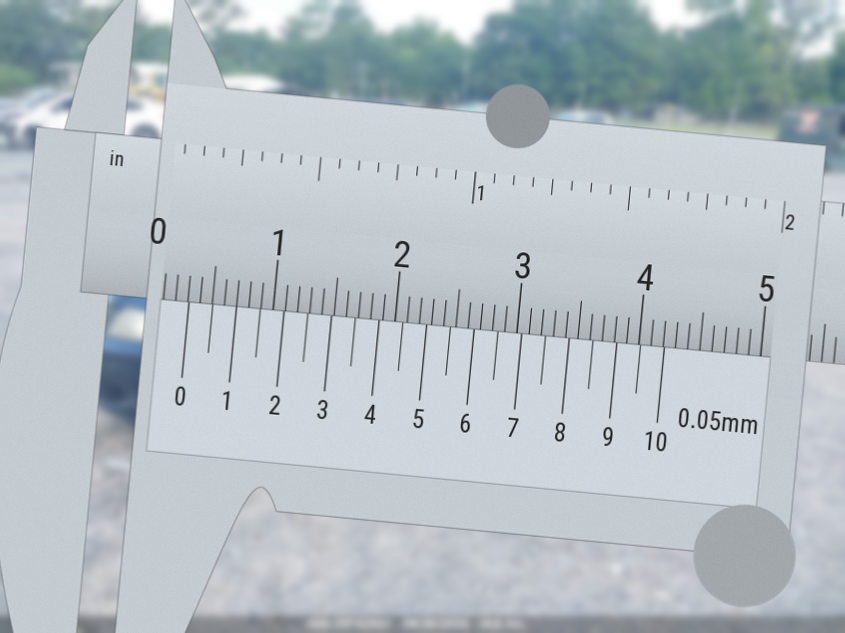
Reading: 3.1 mm
